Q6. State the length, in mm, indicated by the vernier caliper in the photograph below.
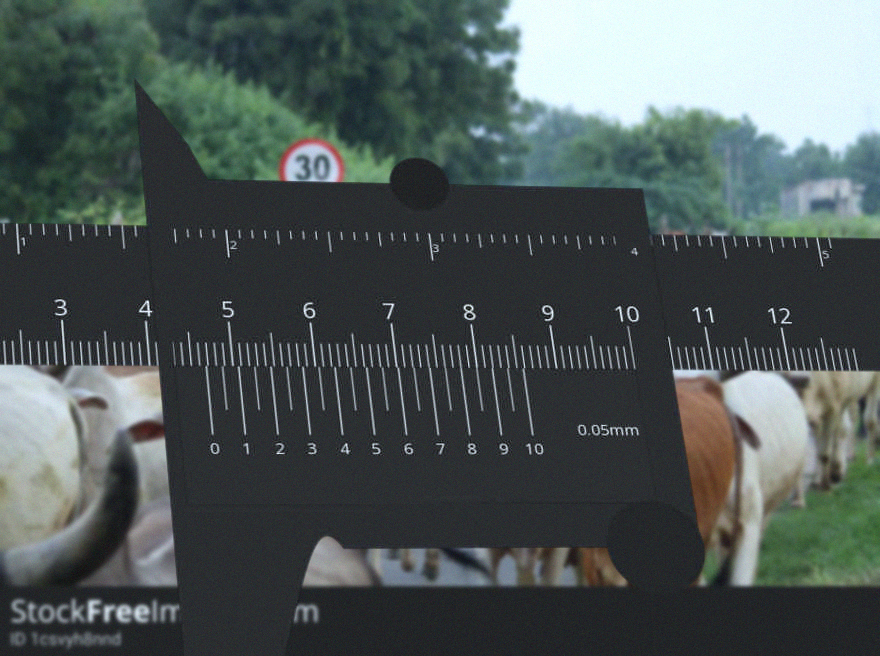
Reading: 46.8 mm
